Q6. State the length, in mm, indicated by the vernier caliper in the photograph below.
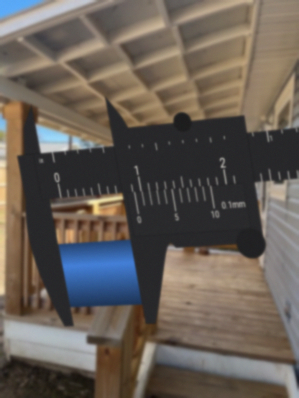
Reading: 9.2 mm
